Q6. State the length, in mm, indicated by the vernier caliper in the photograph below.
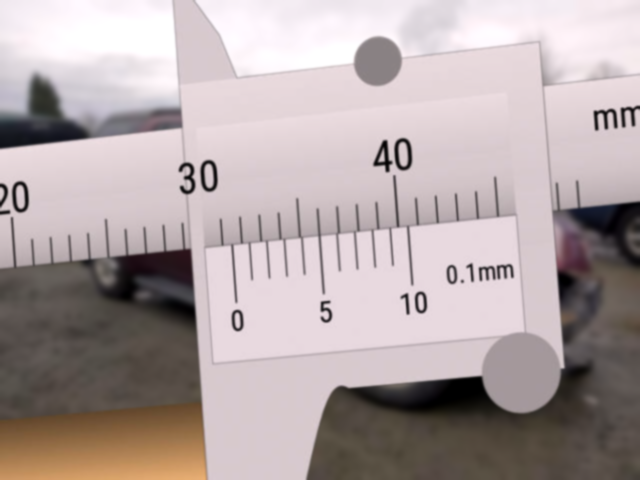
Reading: 31.5 mm
